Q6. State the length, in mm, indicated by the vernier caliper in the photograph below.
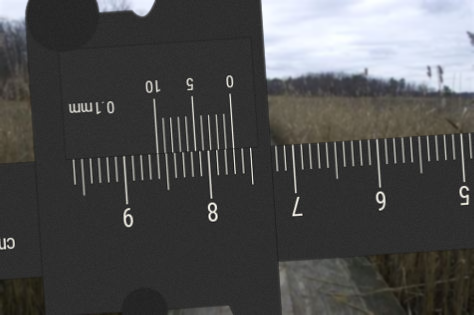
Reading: 77.0 mm
